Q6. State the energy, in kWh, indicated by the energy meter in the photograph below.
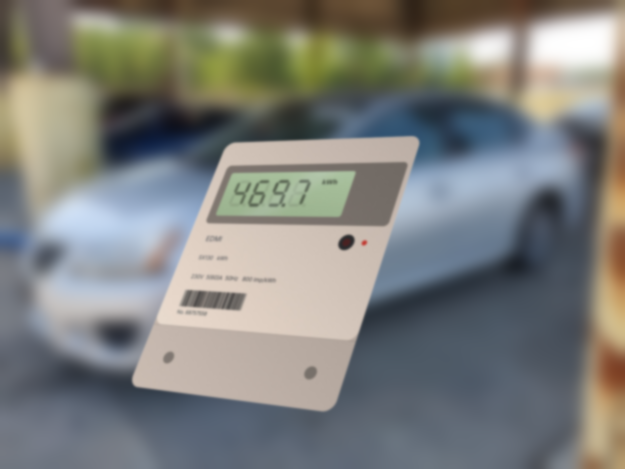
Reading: 469.7 kWh
